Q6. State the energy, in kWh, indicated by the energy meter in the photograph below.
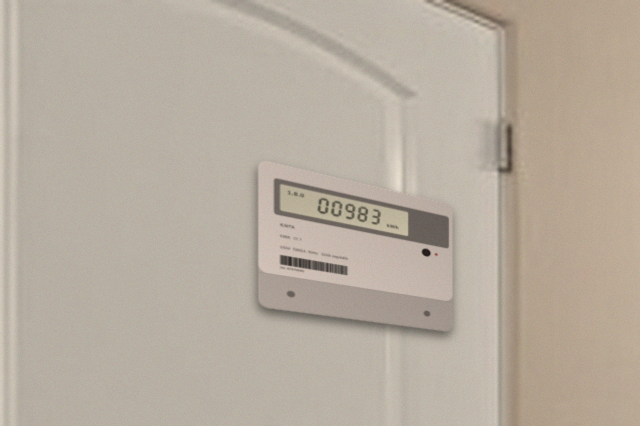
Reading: 983 kWh
